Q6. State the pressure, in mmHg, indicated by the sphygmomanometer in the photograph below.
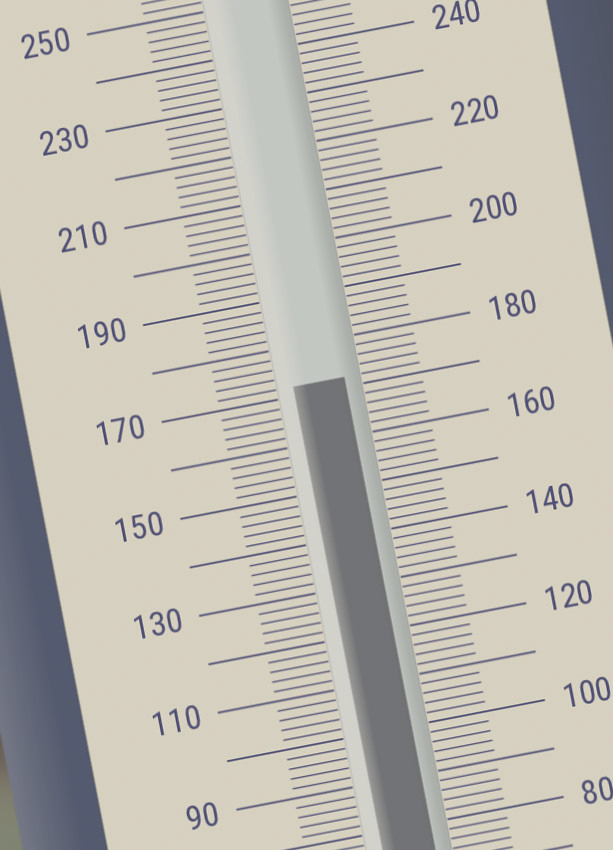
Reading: 172 mmHg
